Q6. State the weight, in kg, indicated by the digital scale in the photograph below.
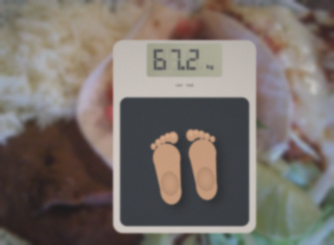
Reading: 67.2 kg
